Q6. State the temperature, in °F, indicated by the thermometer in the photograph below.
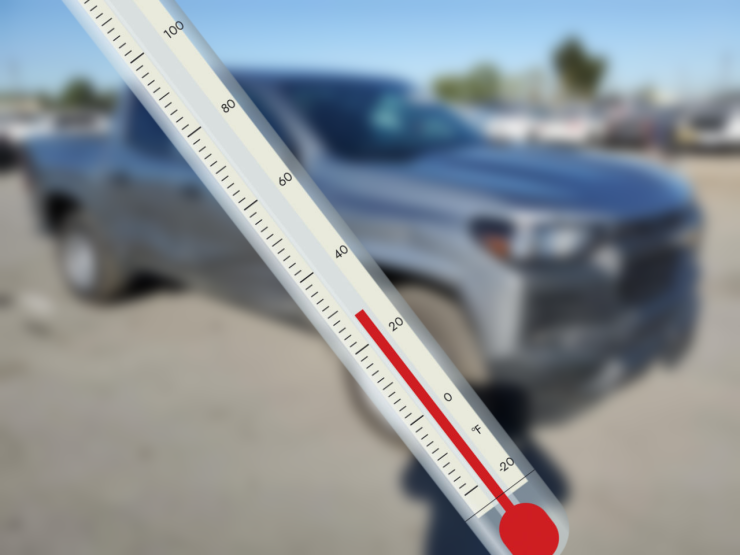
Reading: 27 °F
